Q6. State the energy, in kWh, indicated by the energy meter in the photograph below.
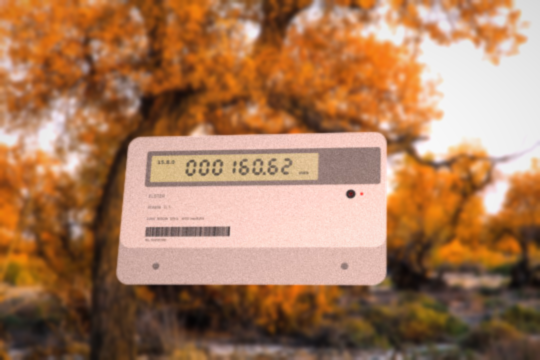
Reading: 160.62 kWh
